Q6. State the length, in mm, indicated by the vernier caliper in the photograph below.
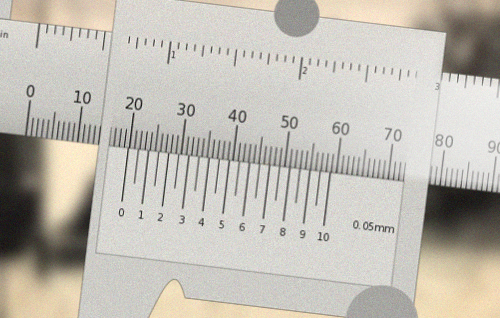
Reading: 19.8 mm
